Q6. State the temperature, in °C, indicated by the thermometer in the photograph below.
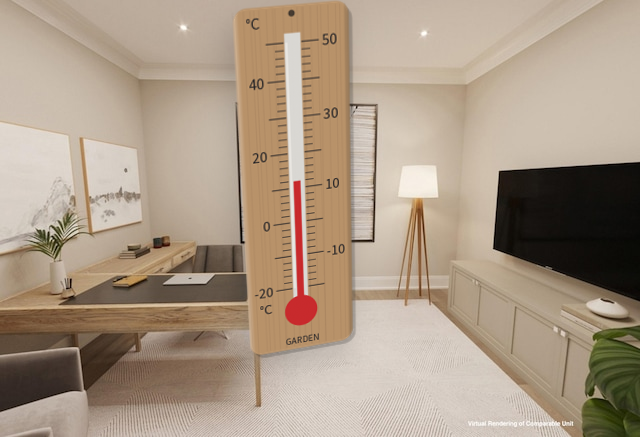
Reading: 12 °C
